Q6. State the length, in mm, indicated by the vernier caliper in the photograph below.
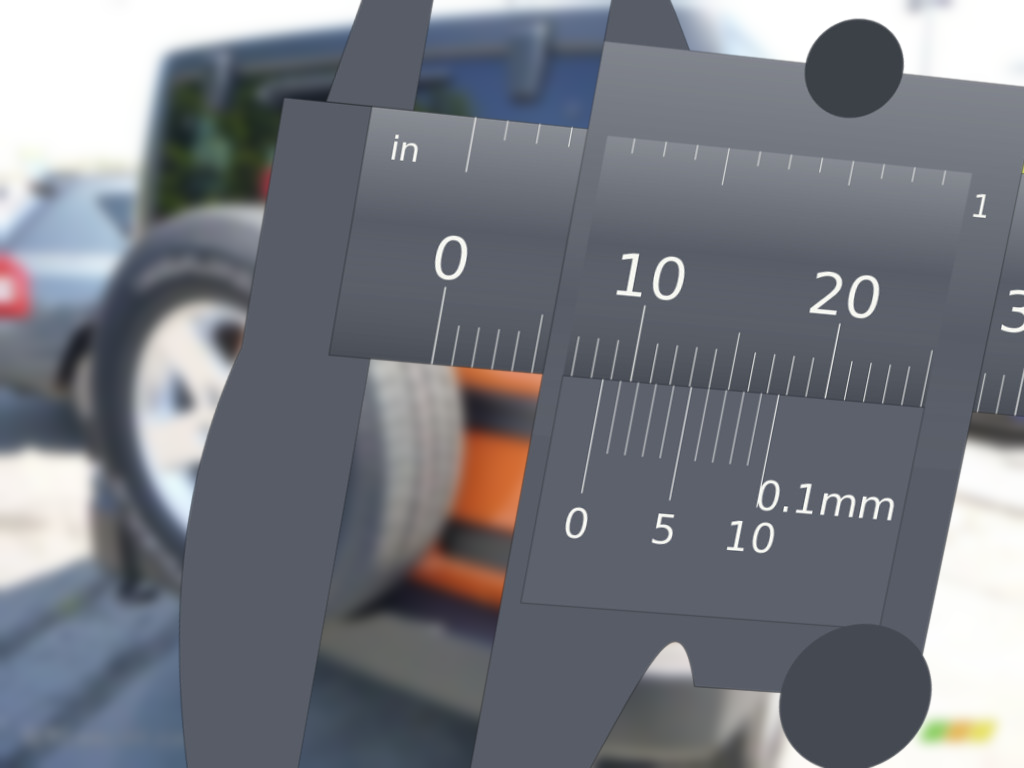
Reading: 8.6 mm
